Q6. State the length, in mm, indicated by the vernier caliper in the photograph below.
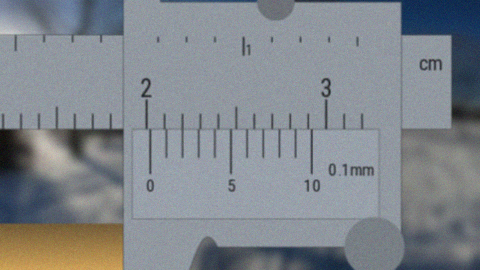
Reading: 20.2 mm
